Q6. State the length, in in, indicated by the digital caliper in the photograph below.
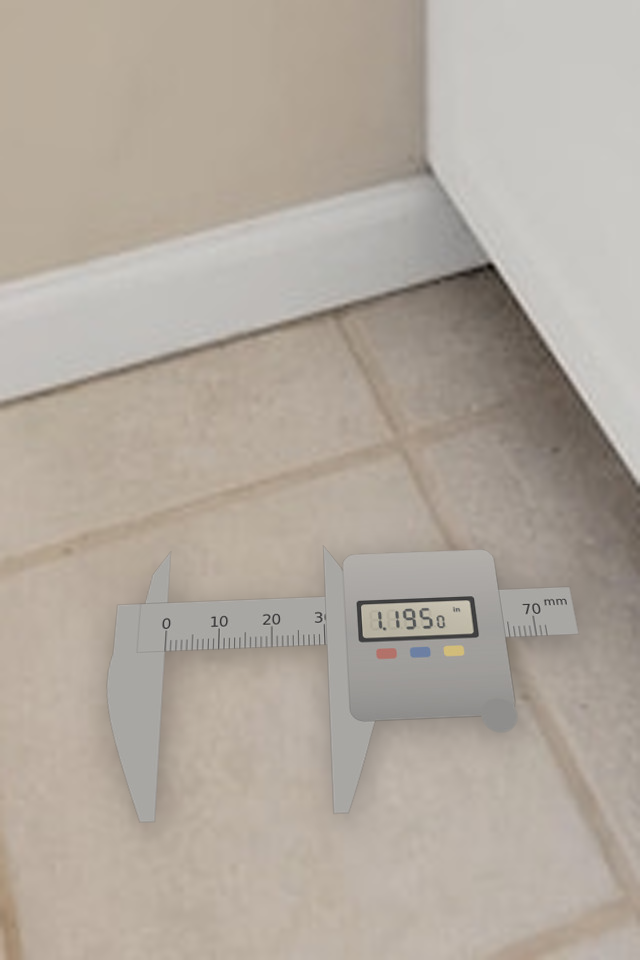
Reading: 1.1950 in
